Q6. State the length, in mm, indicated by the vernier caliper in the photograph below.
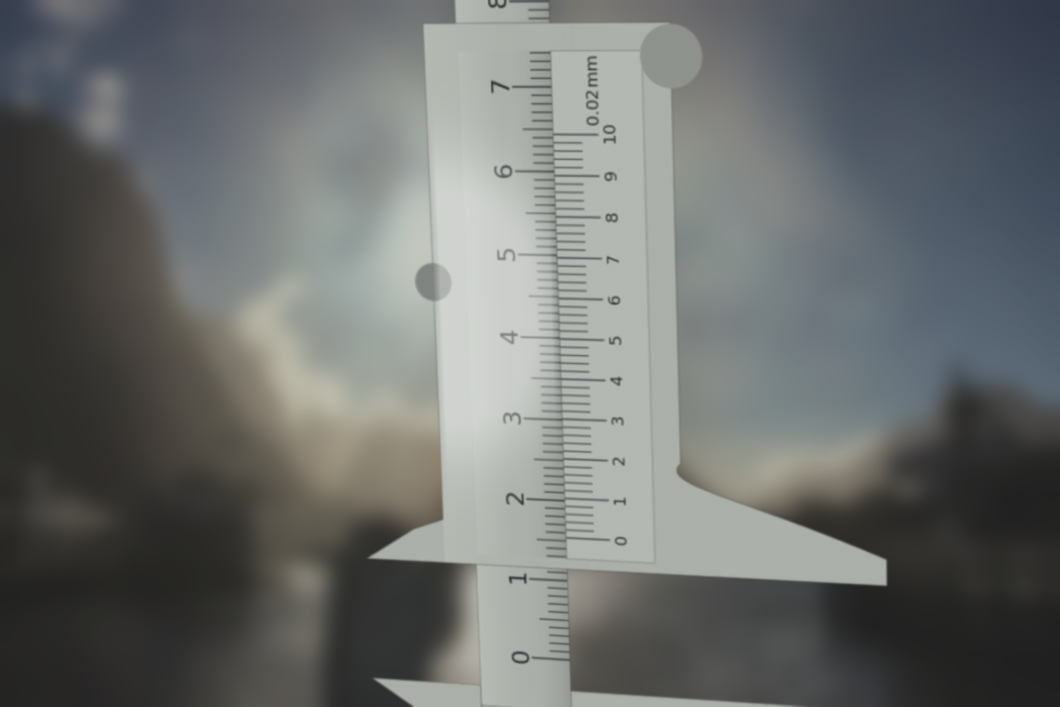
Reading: 15.4 mm
